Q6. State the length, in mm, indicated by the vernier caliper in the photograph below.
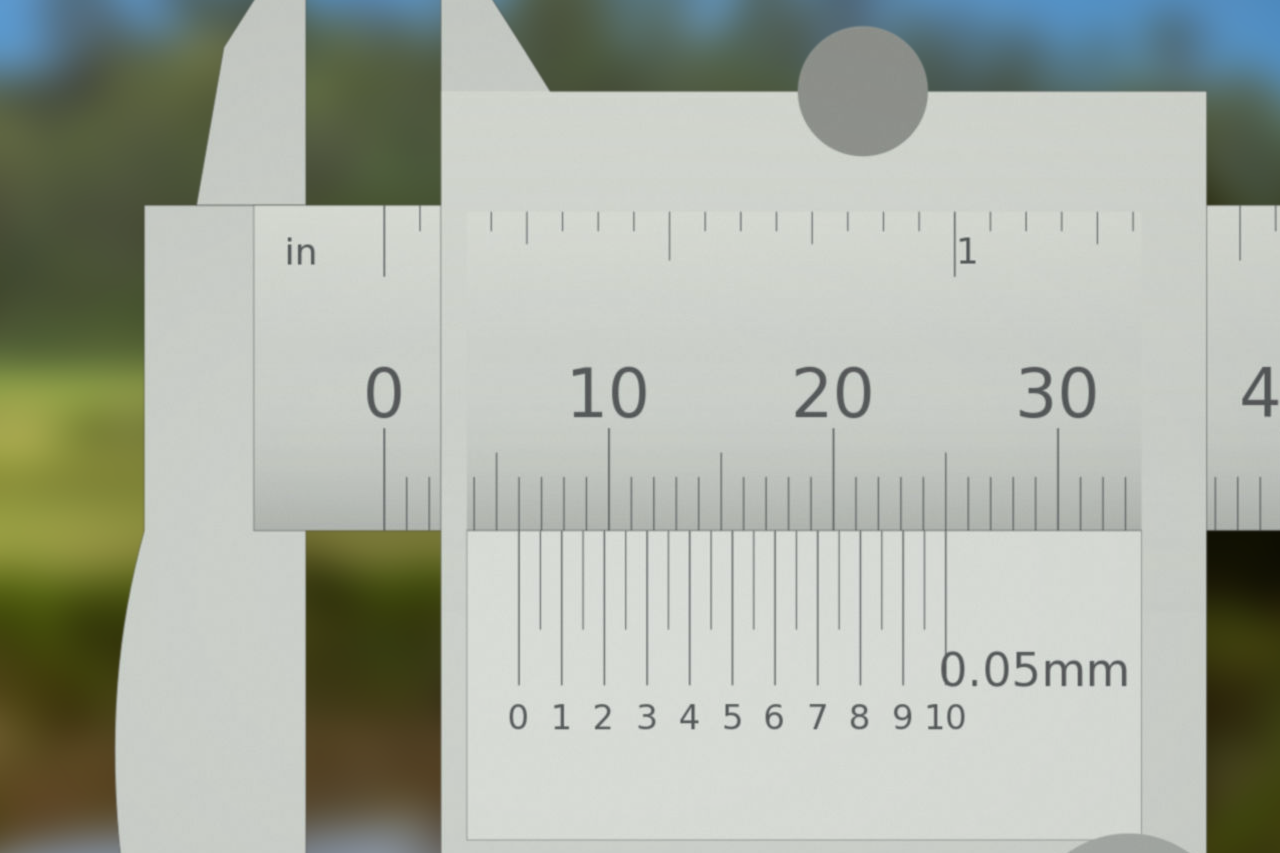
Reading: 6.0 mm
